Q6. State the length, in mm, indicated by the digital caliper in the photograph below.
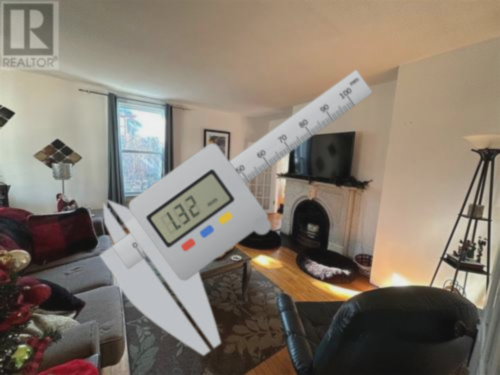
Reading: 1.32 mm
